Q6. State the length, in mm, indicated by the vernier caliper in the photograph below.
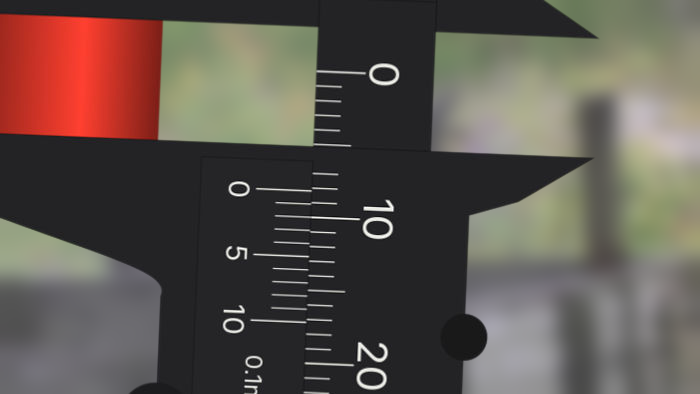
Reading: 8.2 mm
